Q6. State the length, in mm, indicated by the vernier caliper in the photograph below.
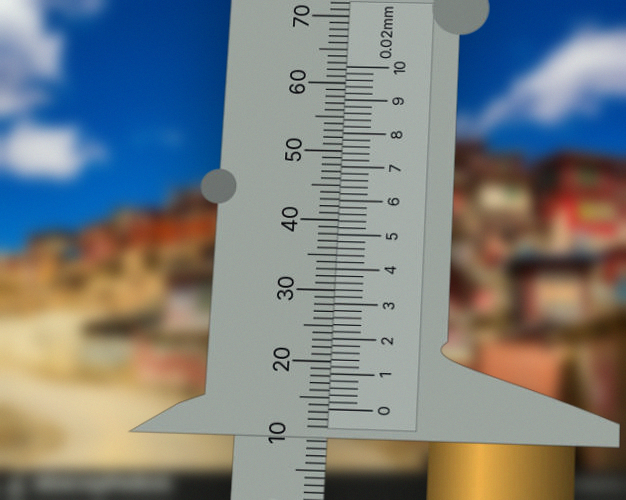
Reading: 13.4 mm
